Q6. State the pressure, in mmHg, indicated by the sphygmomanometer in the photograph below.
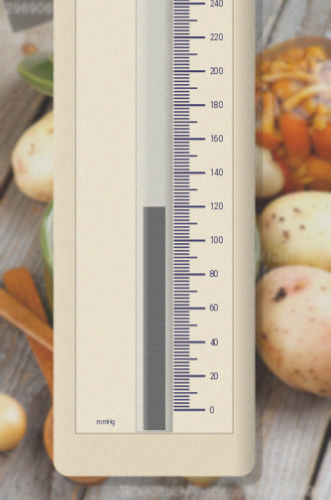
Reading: 120 mmHg
